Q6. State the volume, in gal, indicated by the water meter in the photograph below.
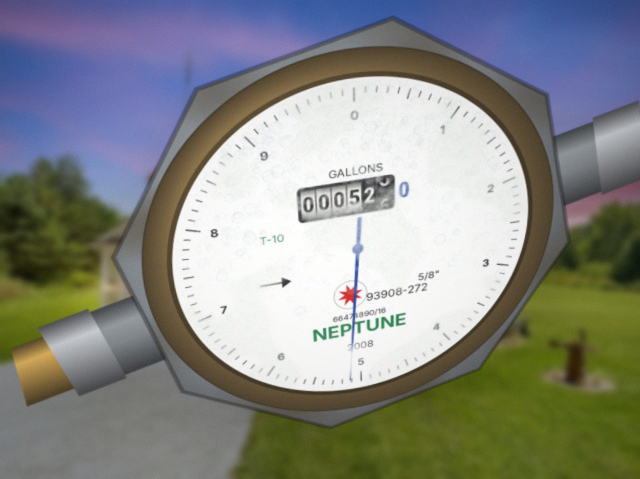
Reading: 5255.1 gal
